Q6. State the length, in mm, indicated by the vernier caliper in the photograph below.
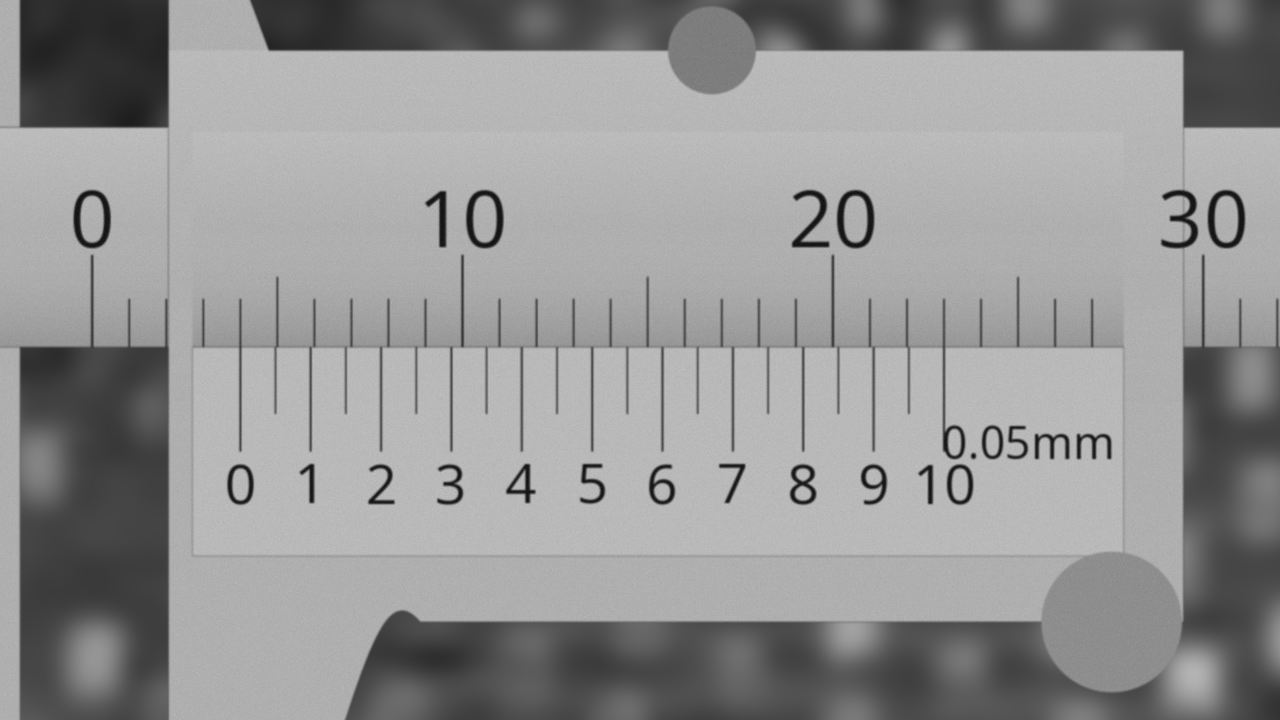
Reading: 4.00 mm
